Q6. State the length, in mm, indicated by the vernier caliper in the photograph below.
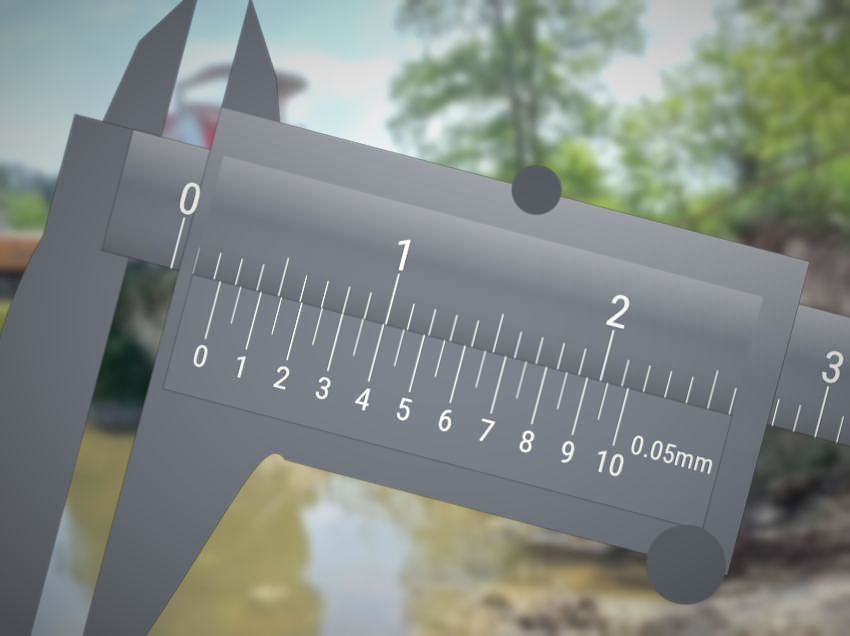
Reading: 2.30 mm
